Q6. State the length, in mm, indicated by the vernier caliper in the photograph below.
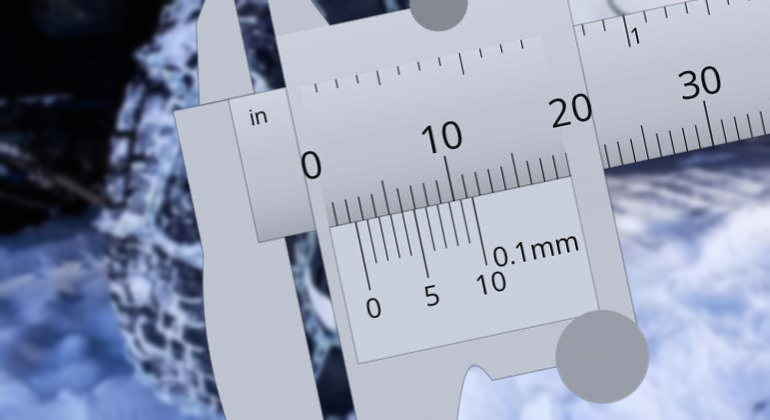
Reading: 2.4 mm
